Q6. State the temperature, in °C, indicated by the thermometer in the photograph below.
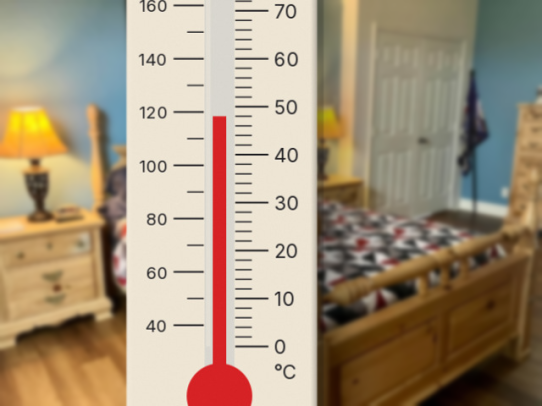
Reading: 48 °C
